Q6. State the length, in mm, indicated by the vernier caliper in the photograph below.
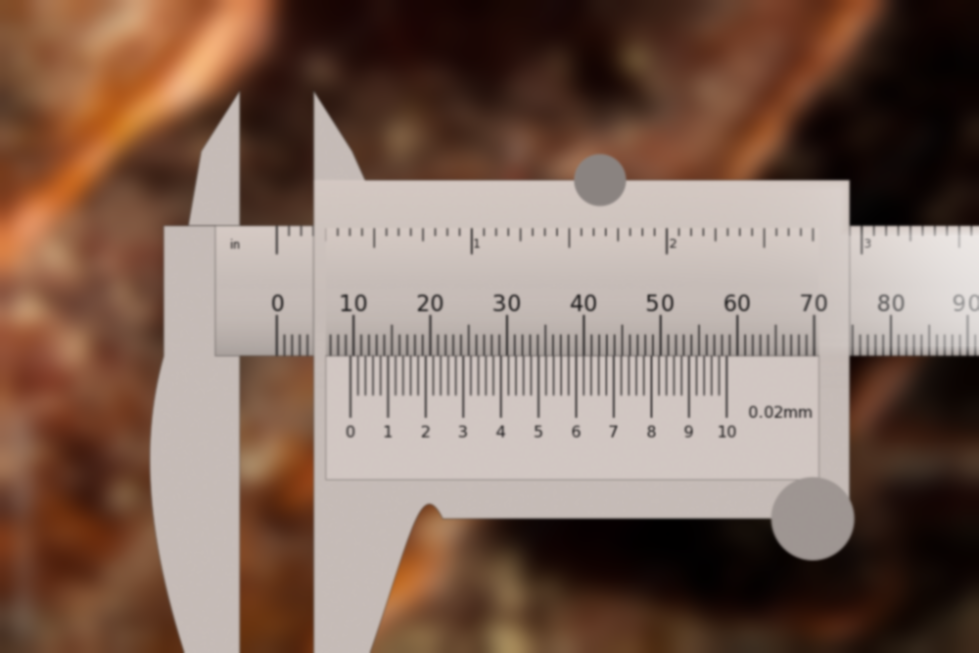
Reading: 9.6 mm
